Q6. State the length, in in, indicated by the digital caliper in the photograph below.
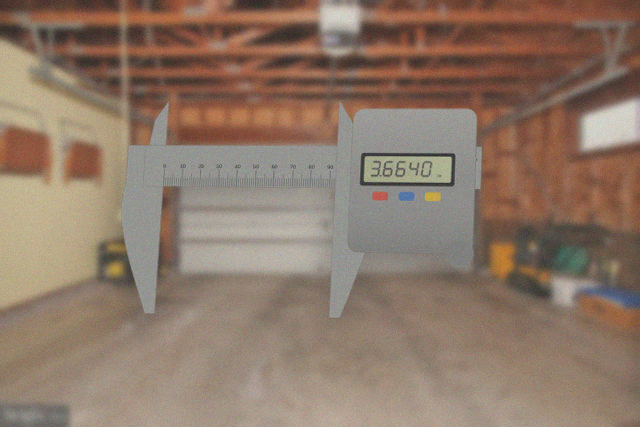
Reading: 3.6640 in
